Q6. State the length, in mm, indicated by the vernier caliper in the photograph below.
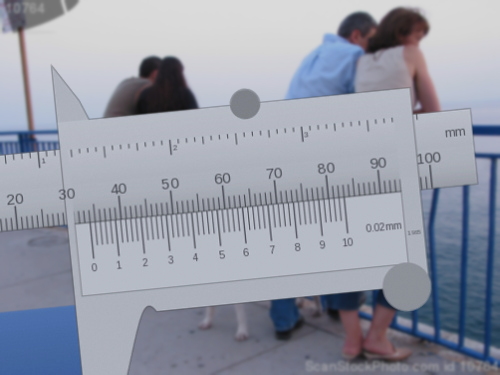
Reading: 34.0 mm
